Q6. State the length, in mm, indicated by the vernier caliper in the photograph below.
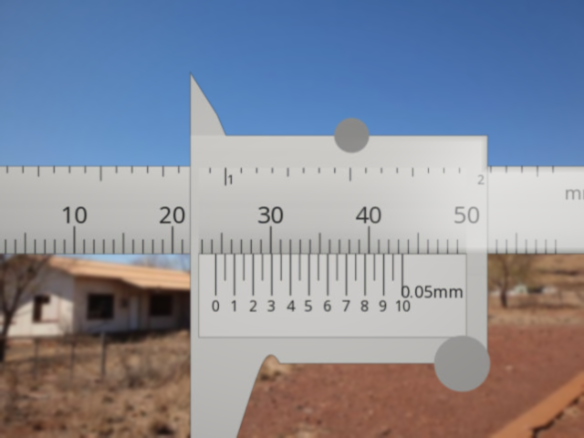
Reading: 24.4 mm
